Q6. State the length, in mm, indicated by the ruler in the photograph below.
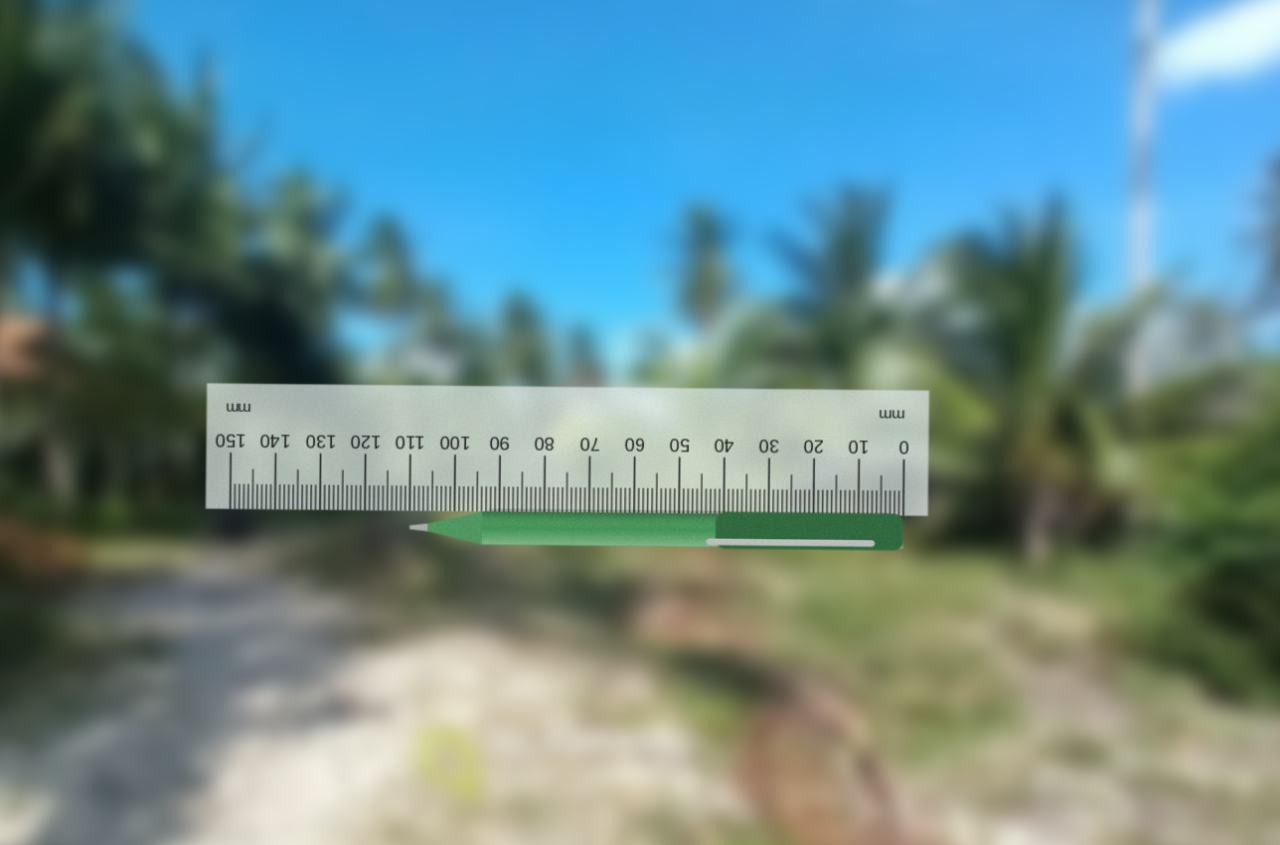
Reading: 110 mm
